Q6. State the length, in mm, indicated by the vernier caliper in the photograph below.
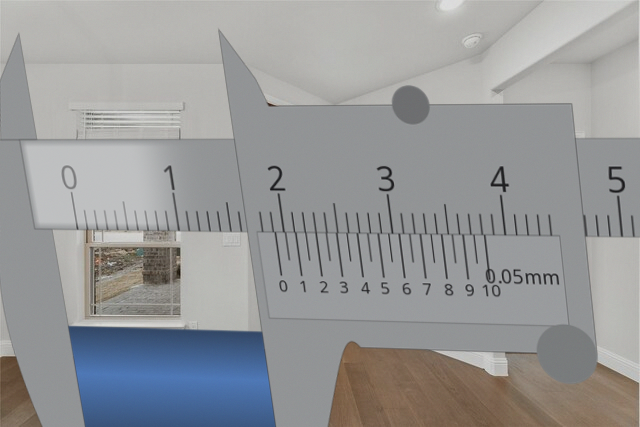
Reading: 19.2 mm
